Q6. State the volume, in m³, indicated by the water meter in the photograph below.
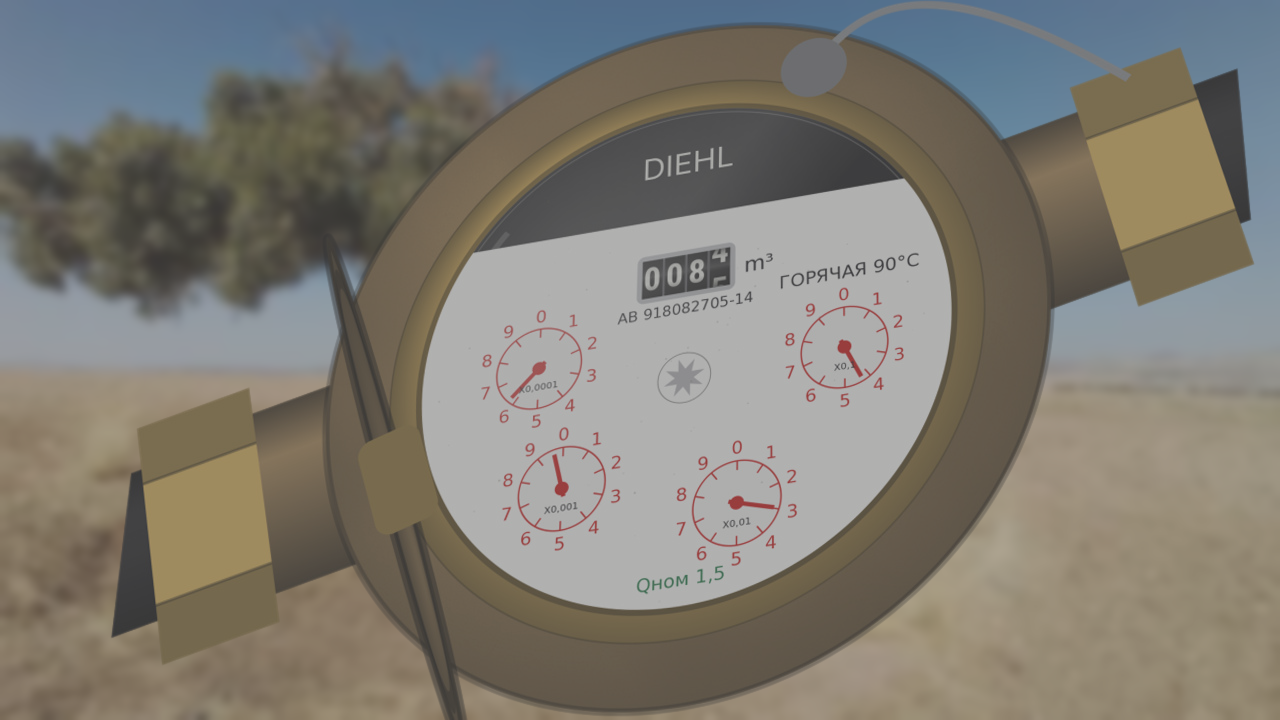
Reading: 84.4296 m³
